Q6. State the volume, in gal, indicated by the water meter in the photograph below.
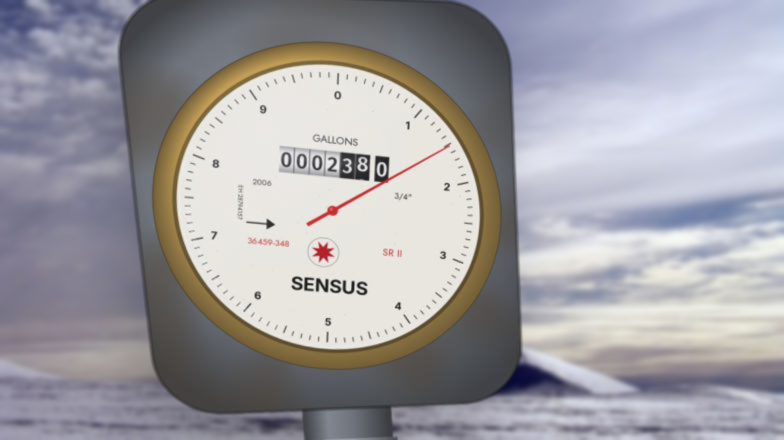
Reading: 2381.5 gal
